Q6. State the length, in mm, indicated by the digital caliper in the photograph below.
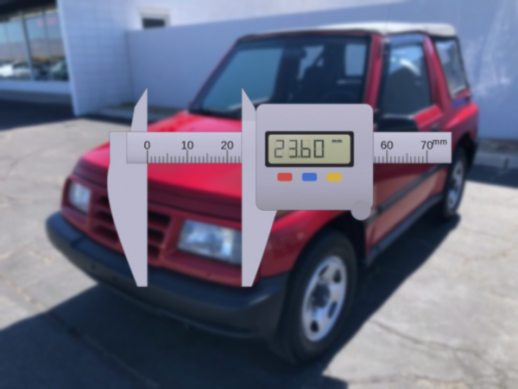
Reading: 23.60 mm
